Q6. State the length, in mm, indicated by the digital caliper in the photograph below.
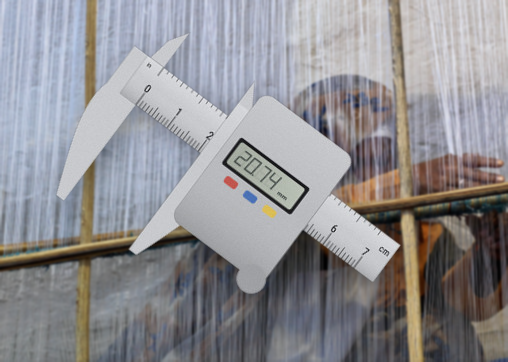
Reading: 20.74 mm
